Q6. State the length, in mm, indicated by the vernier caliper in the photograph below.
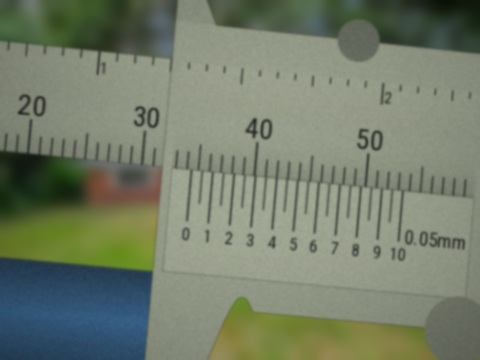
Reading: 34.4 mm
